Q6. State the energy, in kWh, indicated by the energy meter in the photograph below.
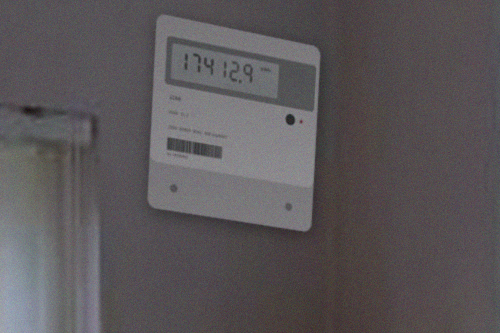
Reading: 17412.9 kWh
